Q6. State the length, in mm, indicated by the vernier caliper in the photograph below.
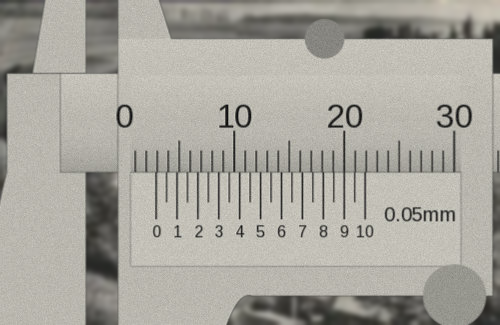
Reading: 2.9 mm
